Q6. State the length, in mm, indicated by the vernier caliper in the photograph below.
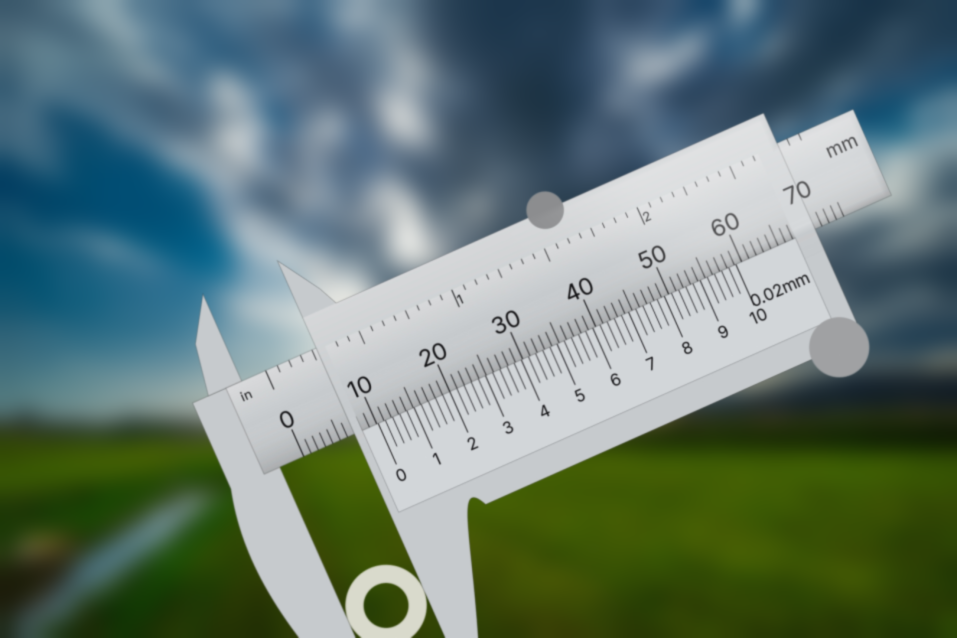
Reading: 10.2 mm
